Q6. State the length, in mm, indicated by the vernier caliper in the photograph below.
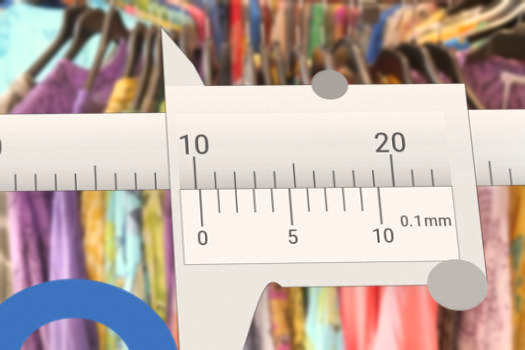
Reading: 10.2 mm
